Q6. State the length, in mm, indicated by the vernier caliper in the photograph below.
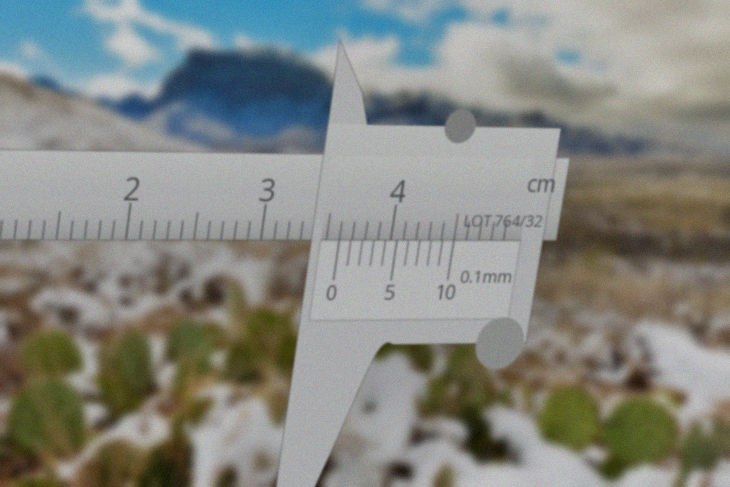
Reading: 36.0 mm
